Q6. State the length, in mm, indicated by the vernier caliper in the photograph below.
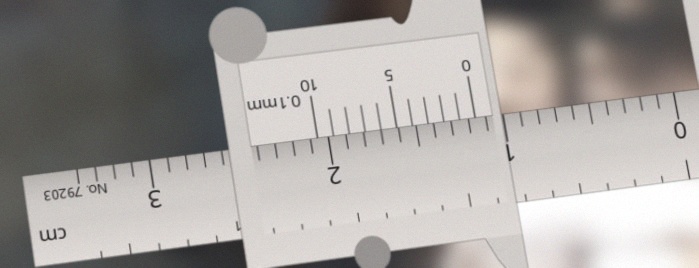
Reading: 11.6 mm
